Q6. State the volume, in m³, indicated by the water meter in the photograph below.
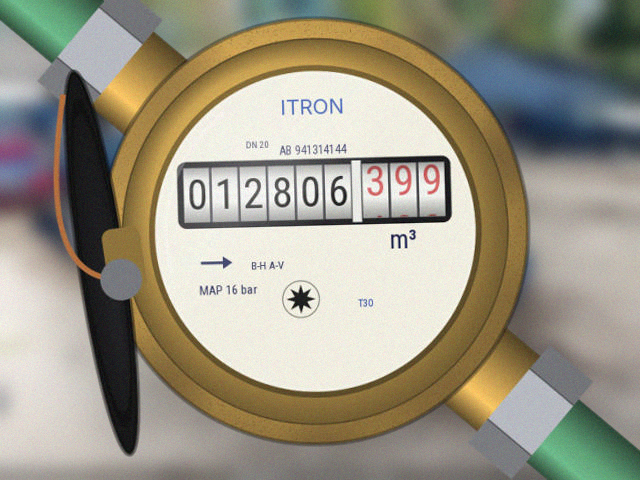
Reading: 12806.399 m³
